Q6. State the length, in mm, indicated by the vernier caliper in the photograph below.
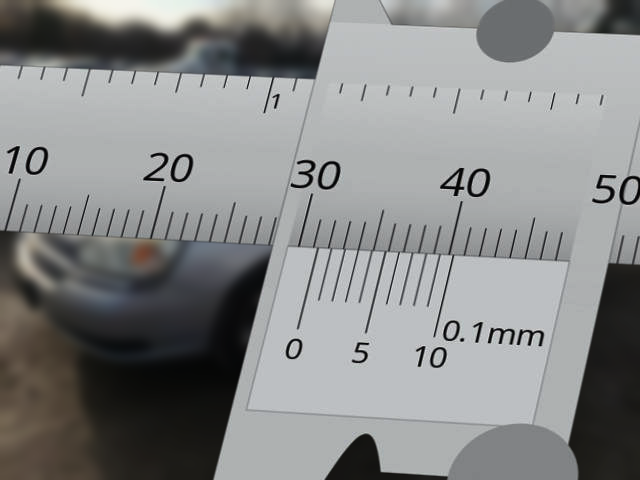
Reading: 31.3 mm
